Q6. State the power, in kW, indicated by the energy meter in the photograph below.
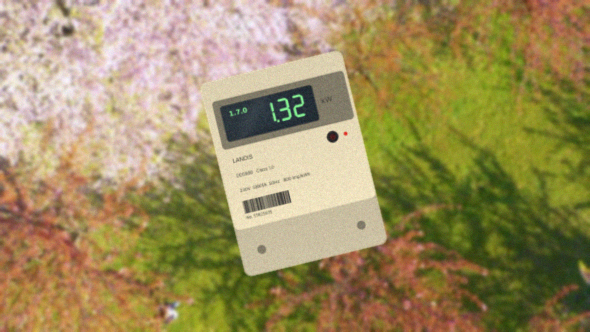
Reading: 1.32 kW
